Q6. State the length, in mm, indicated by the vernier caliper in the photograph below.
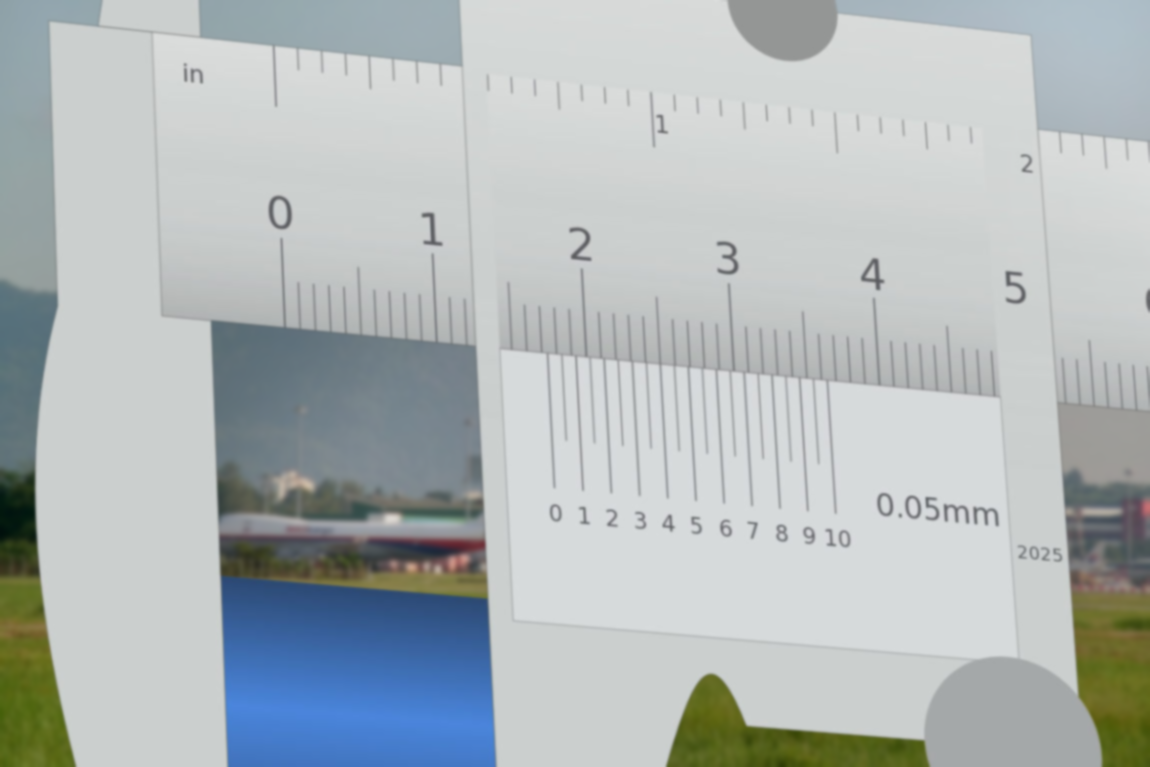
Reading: 17.4 mm
